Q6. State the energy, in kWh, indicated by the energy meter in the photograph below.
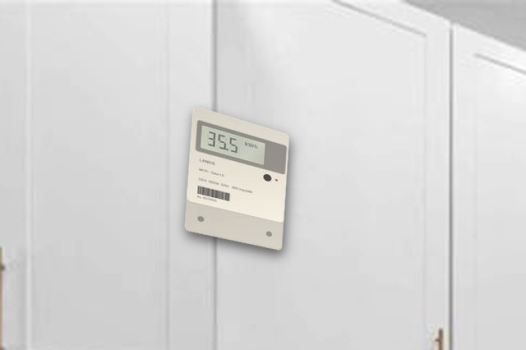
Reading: 35.5 kWh
